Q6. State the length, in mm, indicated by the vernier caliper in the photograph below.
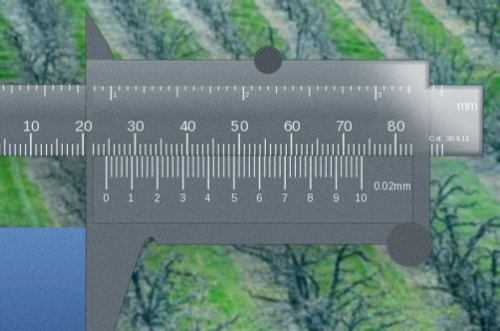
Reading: 24.5 mm
